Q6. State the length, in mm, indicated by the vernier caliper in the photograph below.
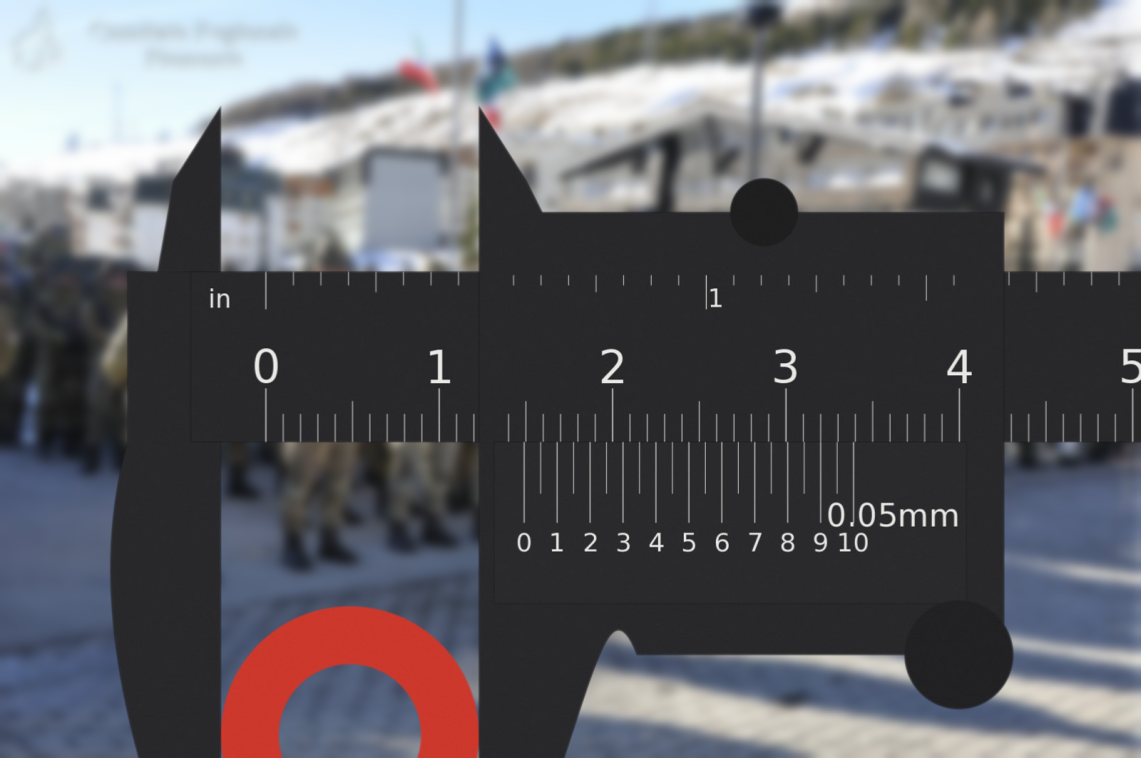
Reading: 14.9 mm
